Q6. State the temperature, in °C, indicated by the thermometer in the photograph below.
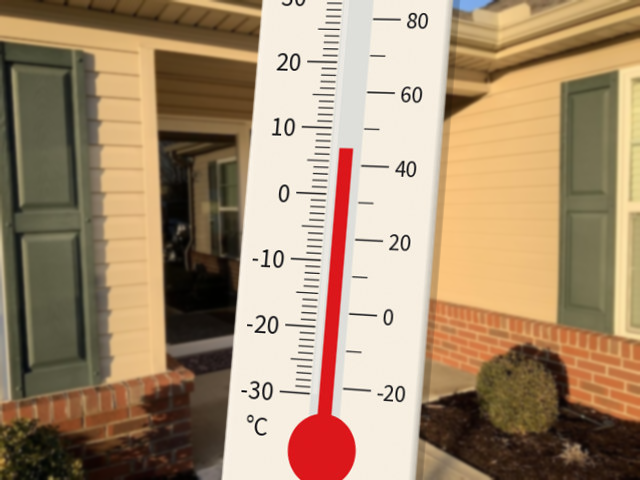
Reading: 7 °C
